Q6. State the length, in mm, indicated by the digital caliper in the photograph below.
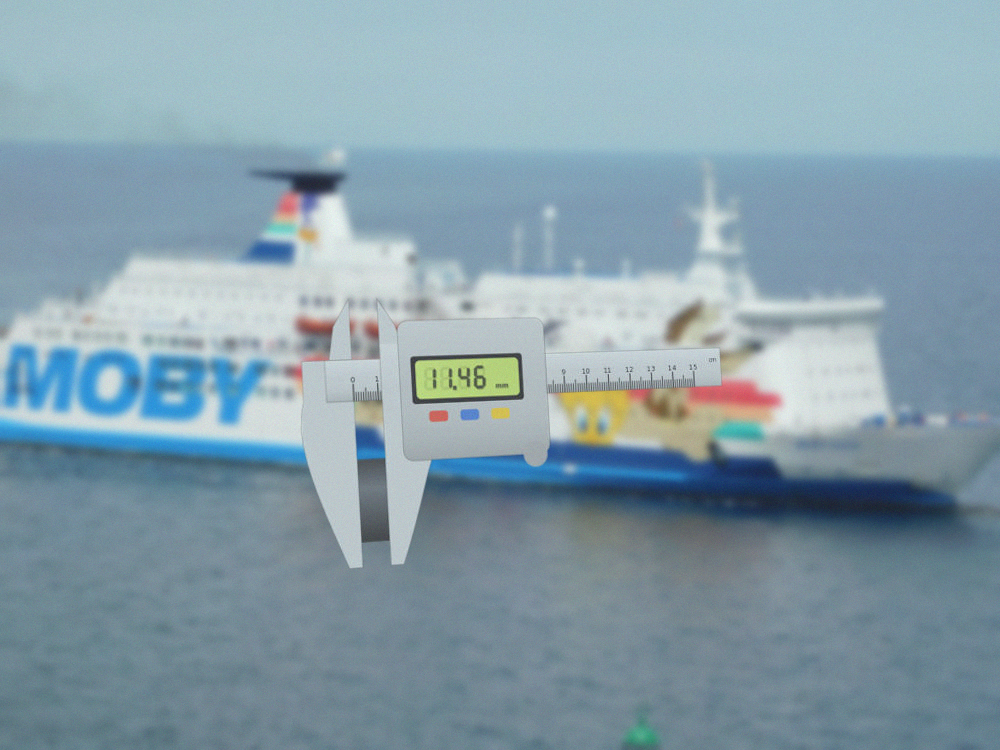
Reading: 11.46 mm
